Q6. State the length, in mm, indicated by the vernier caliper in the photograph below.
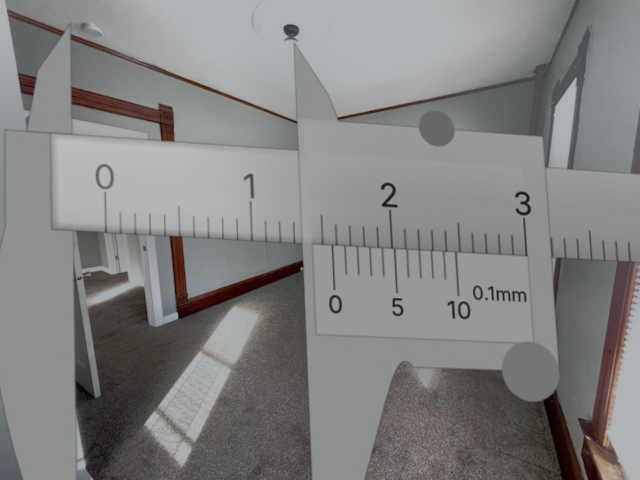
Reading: 15.7 mm
